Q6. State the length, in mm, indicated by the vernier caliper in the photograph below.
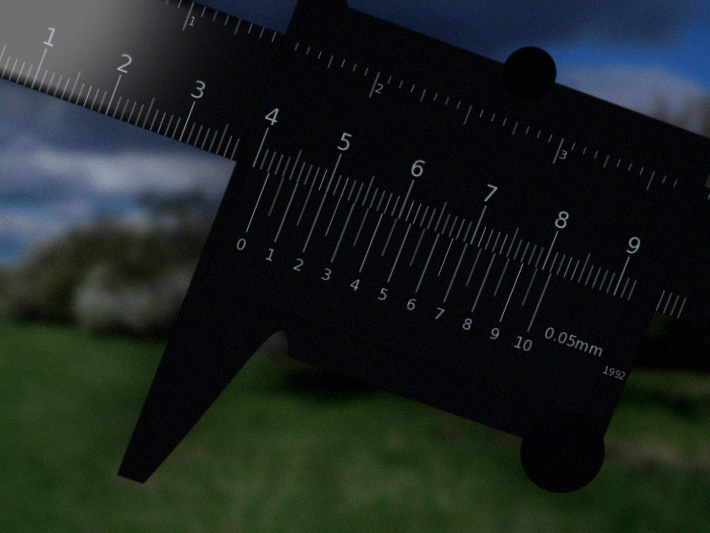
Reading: 42.2 mm
